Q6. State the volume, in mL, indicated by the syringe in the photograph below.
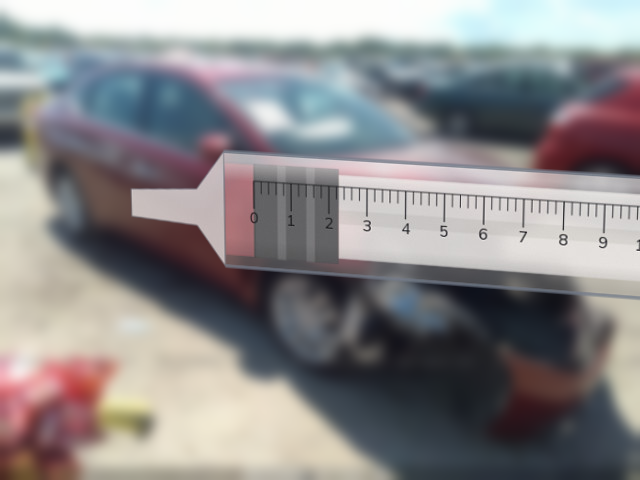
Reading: 0 mL
